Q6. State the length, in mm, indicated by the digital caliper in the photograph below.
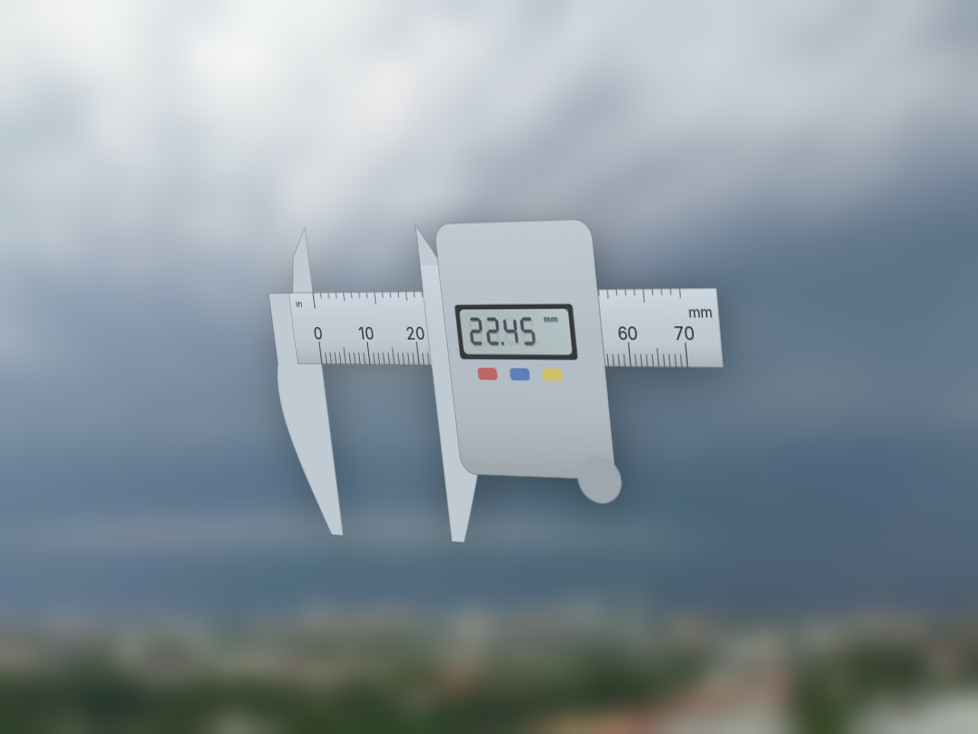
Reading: 22.45 mm
